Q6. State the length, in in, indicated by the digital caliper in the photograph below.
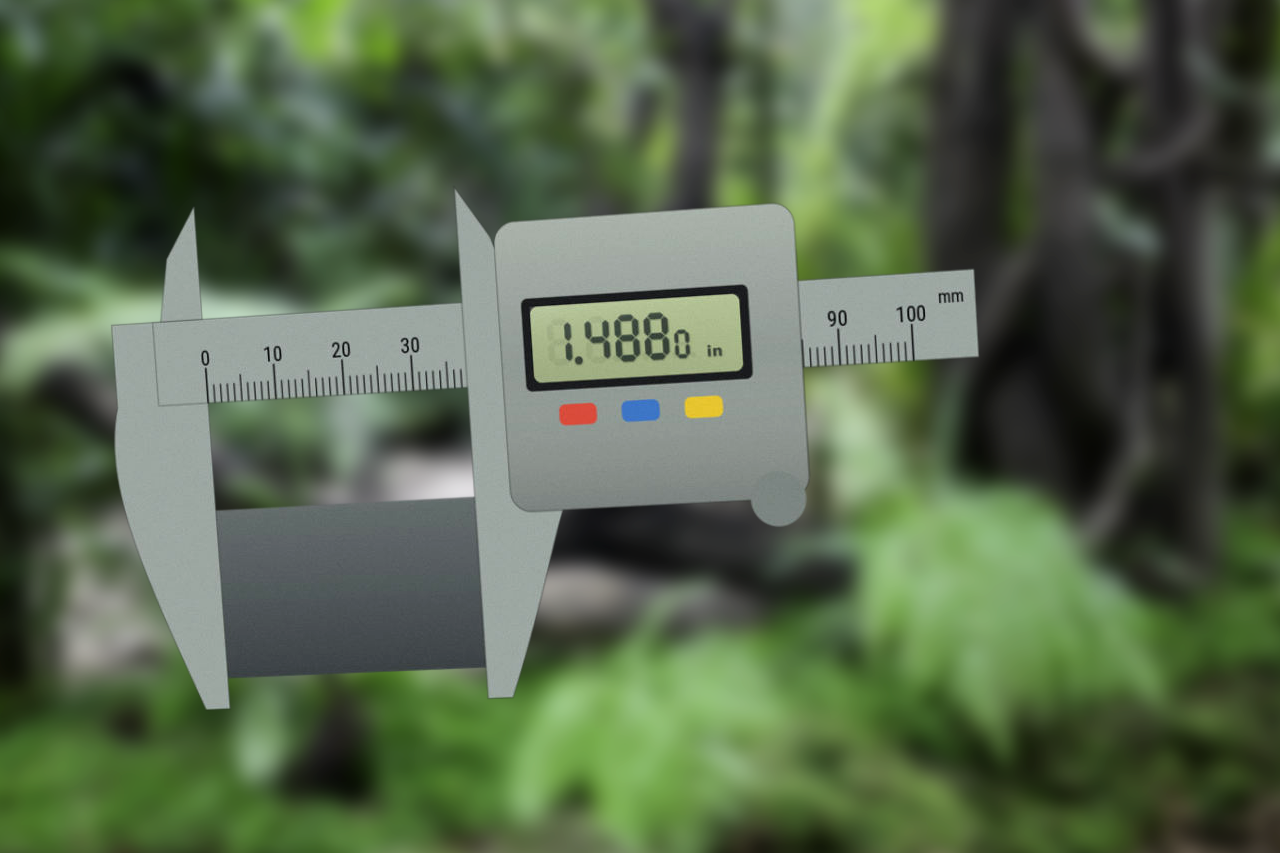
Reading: 1.4880 in
